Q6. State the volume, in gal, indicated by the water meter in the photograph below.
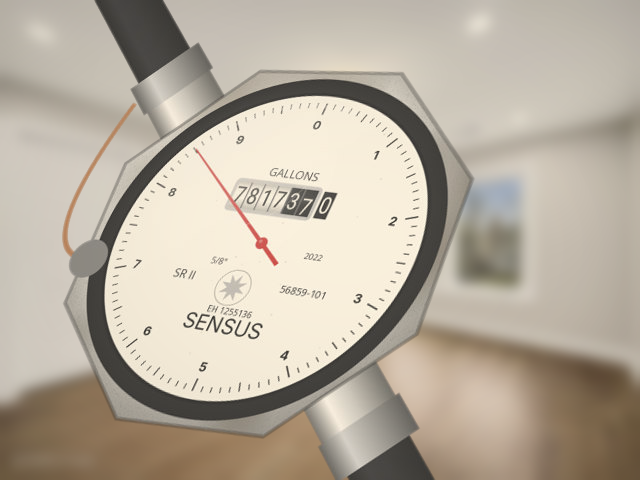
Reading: 7817368.5 gal
